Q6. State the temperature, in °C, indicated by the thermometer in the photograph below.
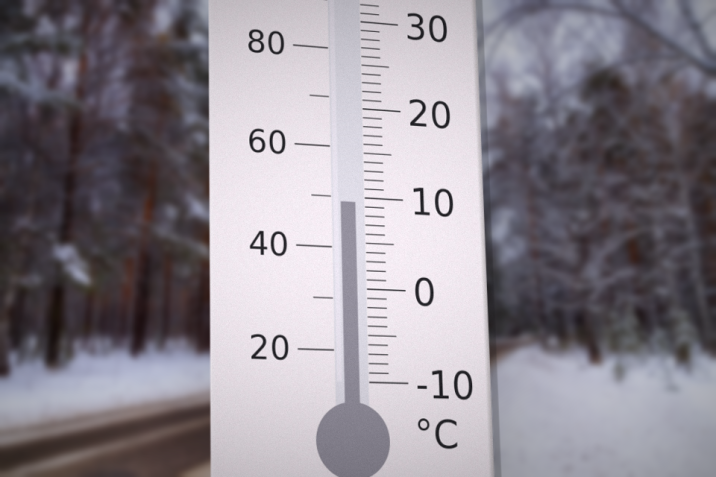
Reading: 9.5 °C
